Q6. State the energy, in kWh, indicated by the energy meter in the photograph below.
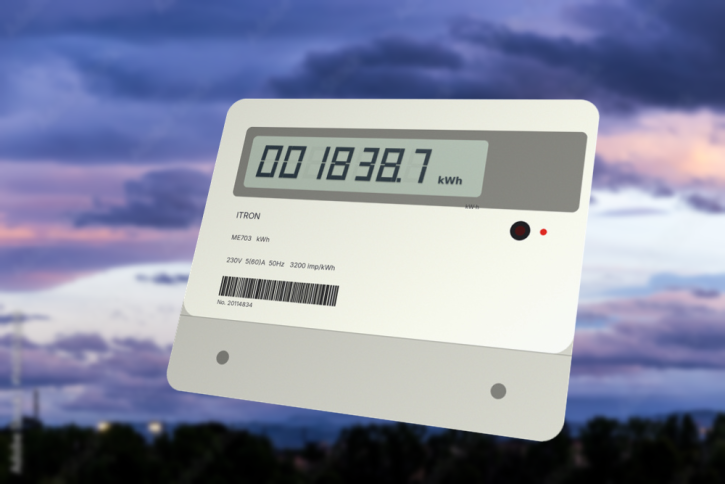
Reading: 1838.7 kWh
